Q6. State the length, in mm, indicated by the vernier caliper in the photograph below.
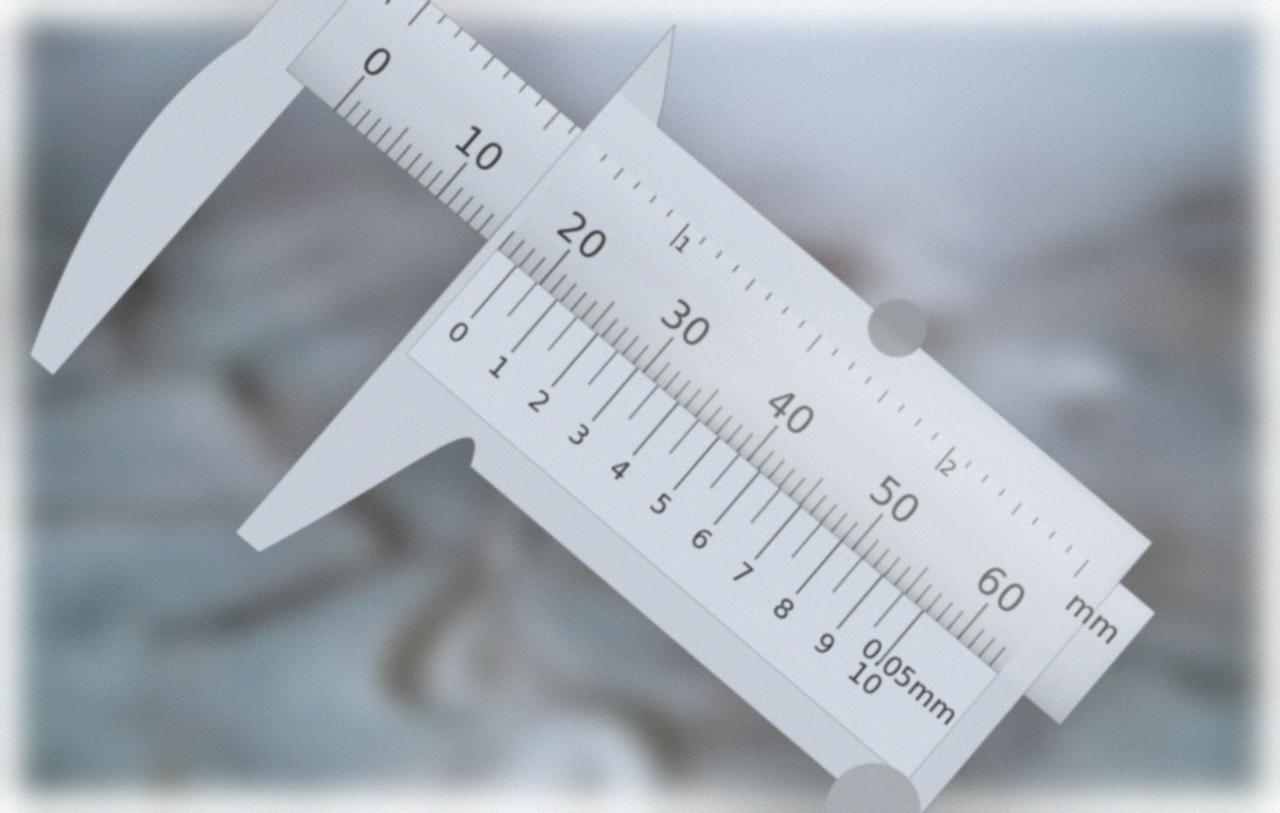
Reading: 17.8 mm
